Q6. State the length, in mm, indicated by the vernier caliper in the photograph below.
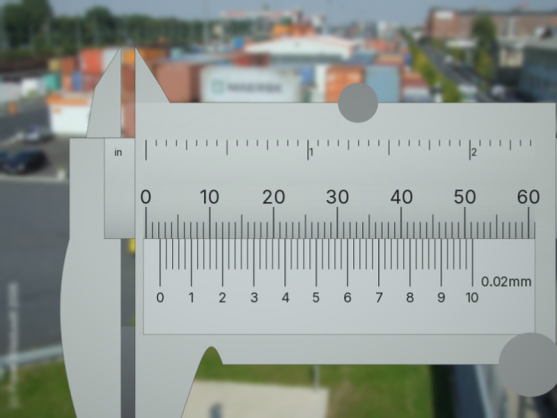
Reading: 2.2 mm
